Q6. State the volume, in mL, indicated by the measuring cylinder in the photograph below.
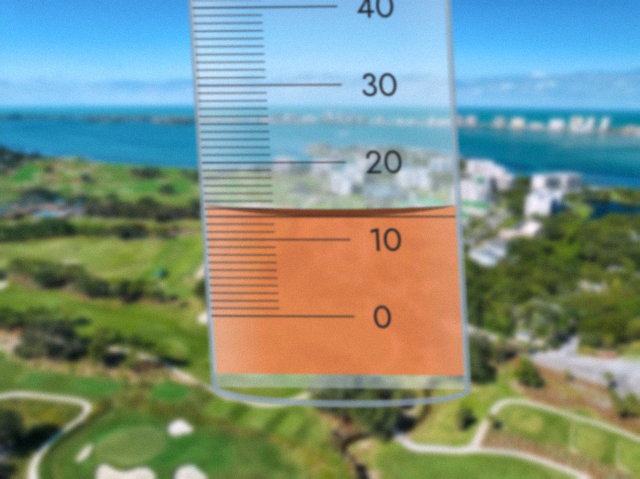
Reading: 13 mL
